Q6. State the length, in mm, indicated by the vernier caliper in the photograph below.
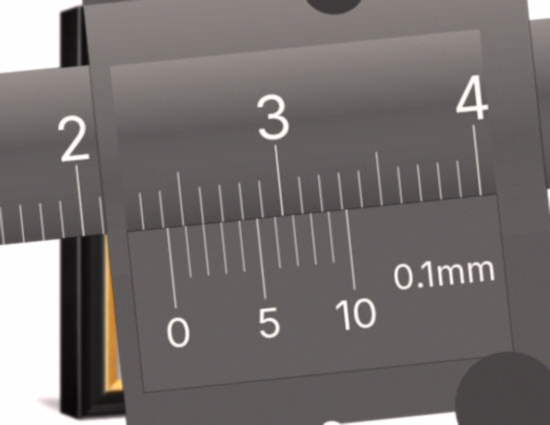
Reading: 24.2 mm
